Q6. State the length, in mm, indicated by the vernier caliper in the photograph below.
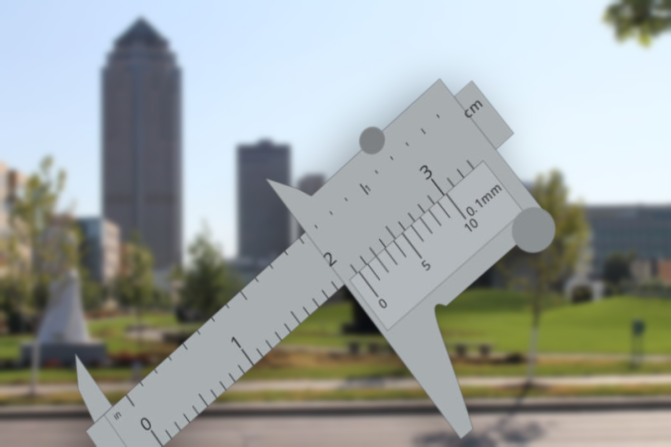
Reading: 21.2 mm
